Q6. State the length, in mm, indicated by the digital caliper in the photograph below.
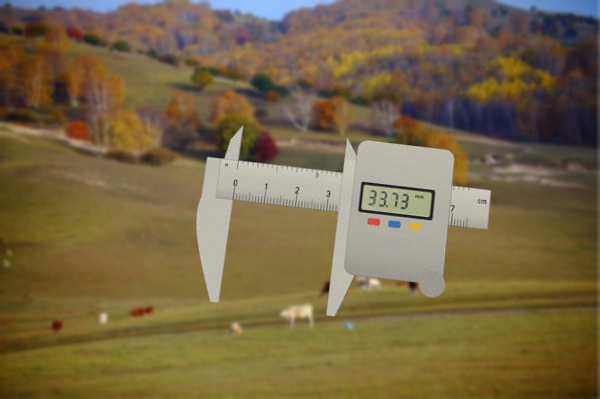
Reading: 33.73 mm
